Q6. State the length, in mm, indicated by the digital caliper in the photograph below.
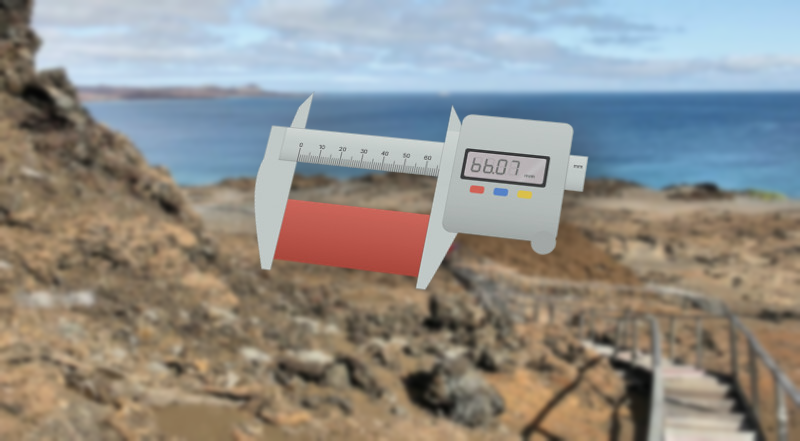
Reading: 66.07 mm
